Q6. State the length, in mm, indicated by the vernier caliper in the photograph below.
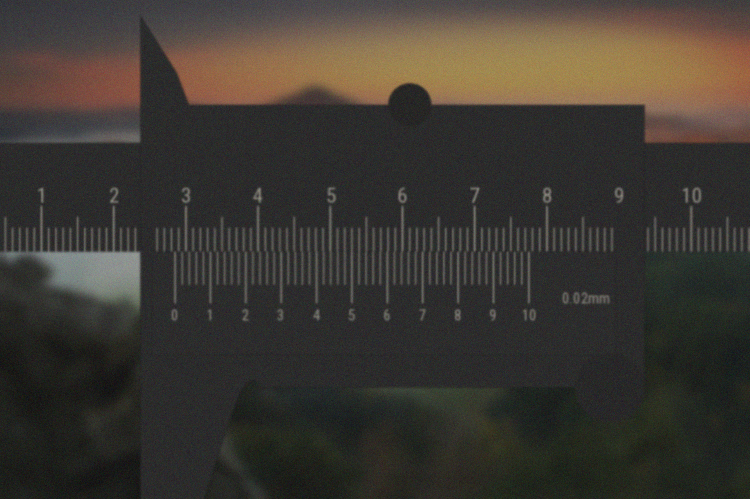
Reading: 28.5 mm
